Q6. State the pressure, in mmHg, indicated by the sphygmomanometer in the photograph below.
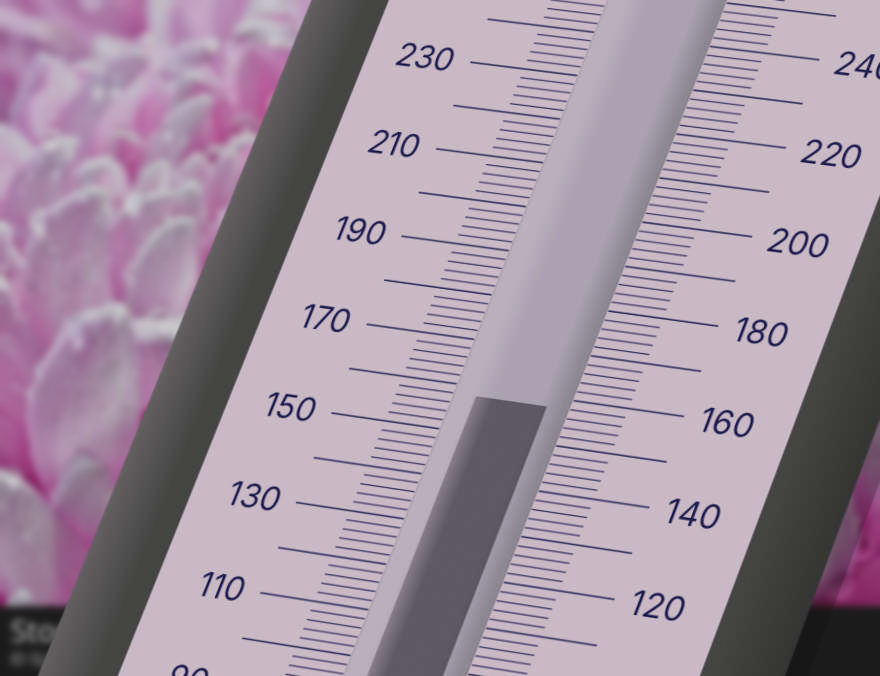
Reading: 158 mmHg
